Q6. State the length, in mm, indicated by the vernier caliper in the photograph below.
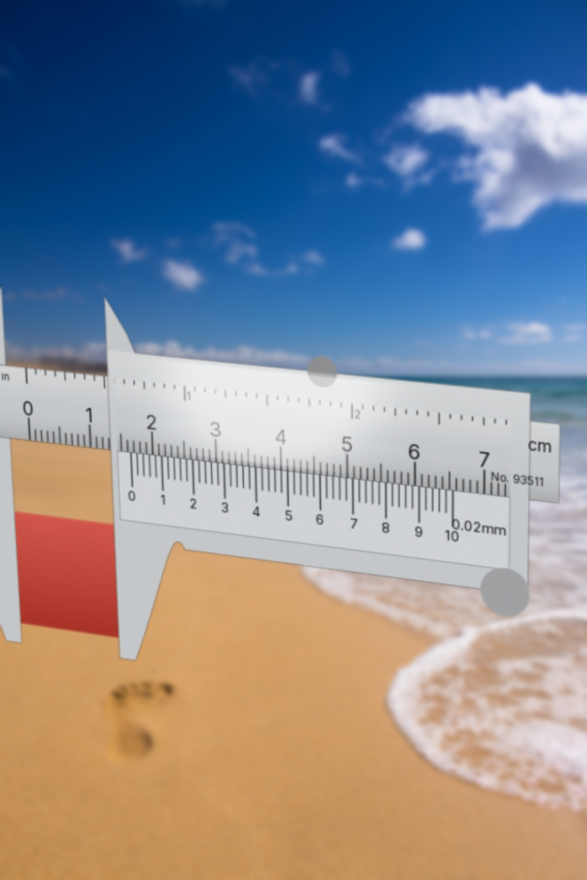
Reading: 16.5 mm
